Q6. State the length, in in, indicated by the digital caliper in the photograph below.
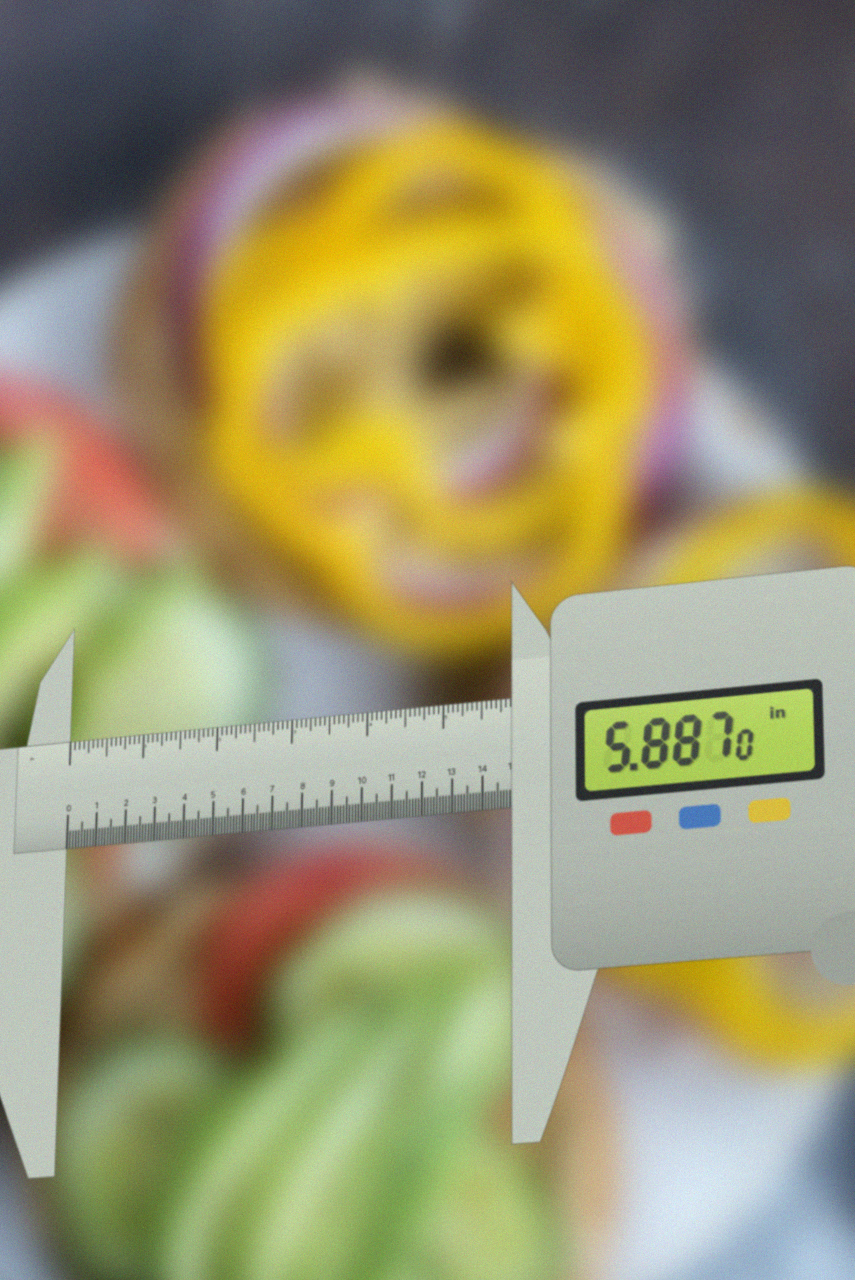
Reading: 5.8870 in
